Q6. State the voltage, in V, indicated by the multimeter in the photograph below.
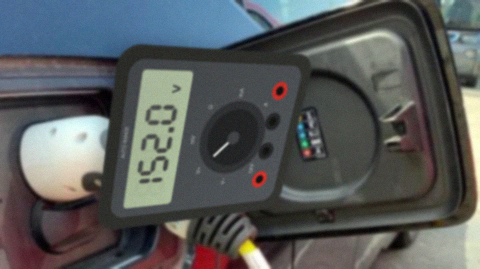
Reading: 152.0 V
